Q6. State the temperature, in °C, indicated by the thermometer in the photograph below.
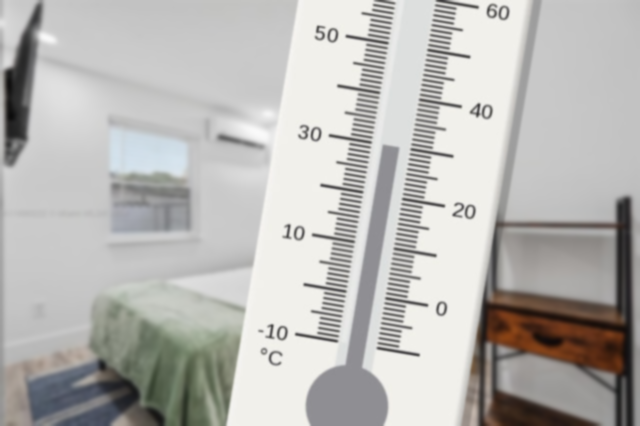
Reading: 30 °C
